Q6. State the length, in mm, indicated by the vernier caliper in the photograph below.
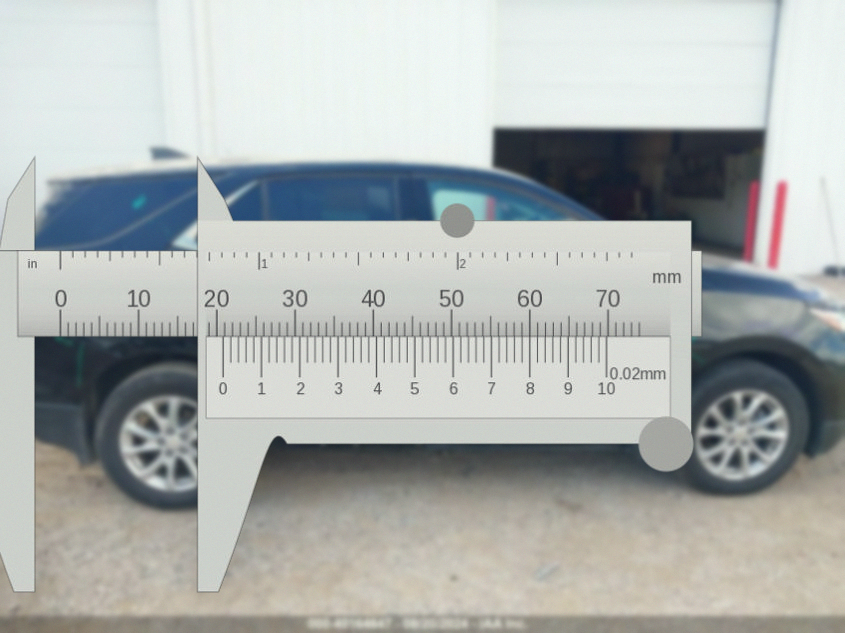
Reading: 20.8 mm
